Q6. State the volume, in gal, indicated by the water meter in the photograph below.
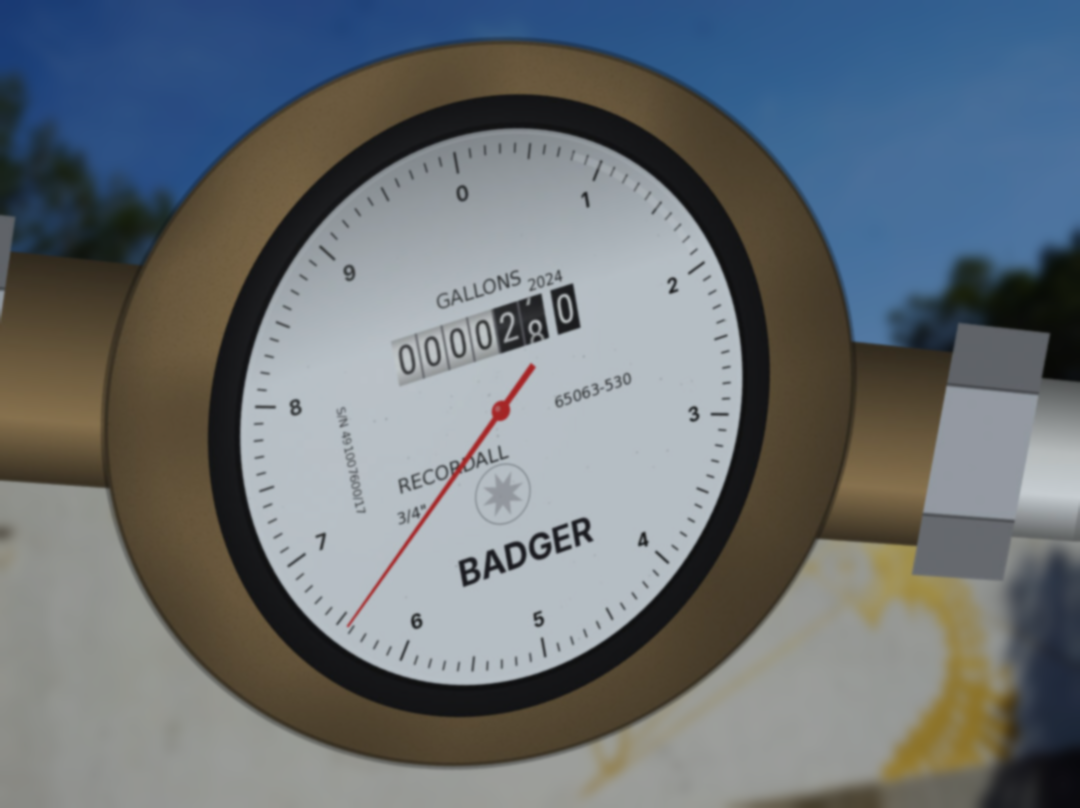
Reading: 276.4 gal
